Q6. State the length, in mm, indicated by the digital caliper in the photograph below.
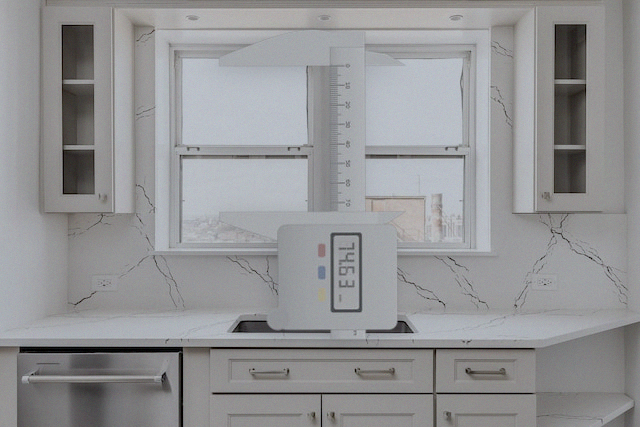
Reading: 74.63 mm
